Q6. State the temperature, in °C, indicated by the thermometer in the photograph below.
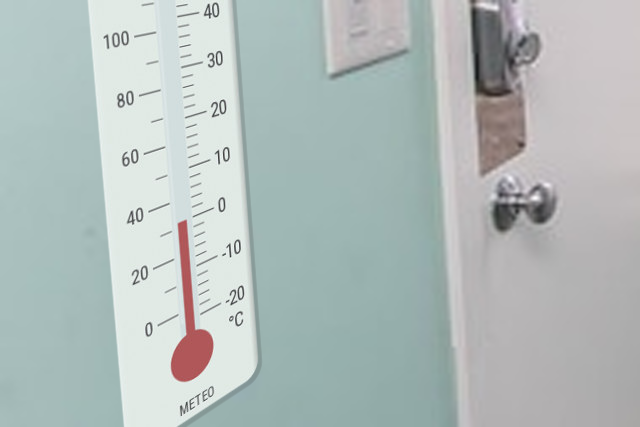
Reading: 0 °C
